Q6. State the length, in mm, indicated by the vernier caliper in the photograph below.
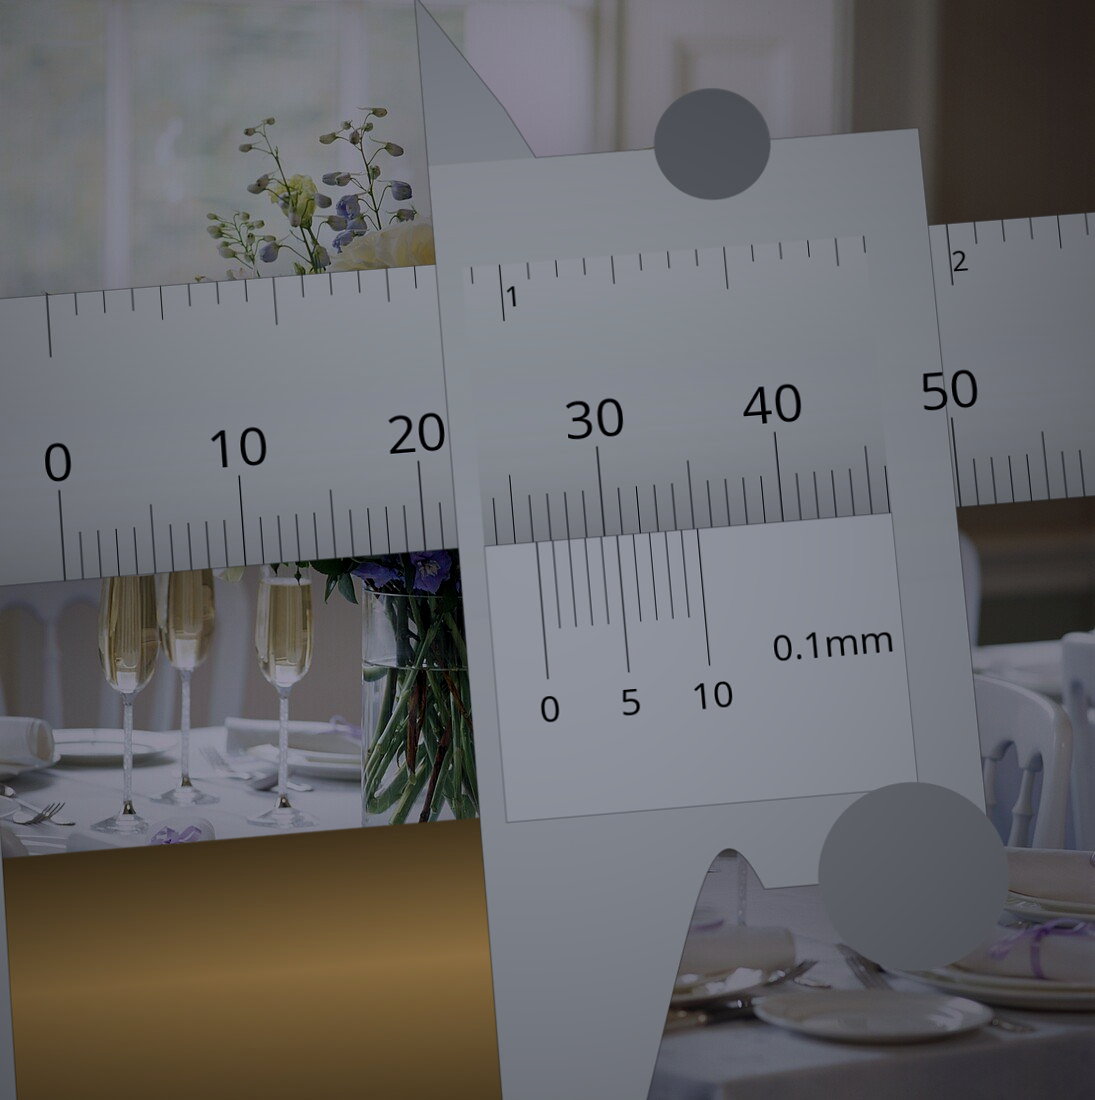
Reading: 26.2 mm
